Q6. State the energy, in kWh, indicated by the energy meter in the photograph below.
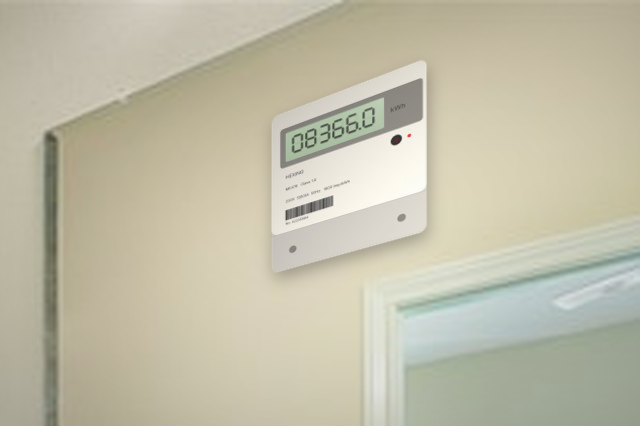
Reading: 8366.0 kWh
